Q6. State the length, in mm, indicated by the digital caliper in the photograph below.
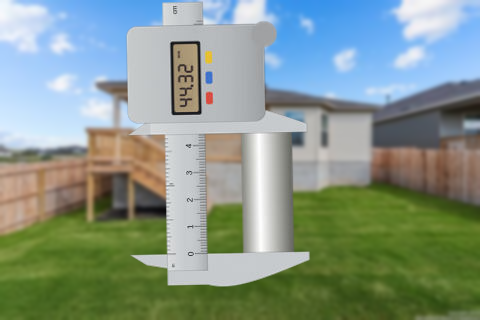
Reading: 44.32 mm
